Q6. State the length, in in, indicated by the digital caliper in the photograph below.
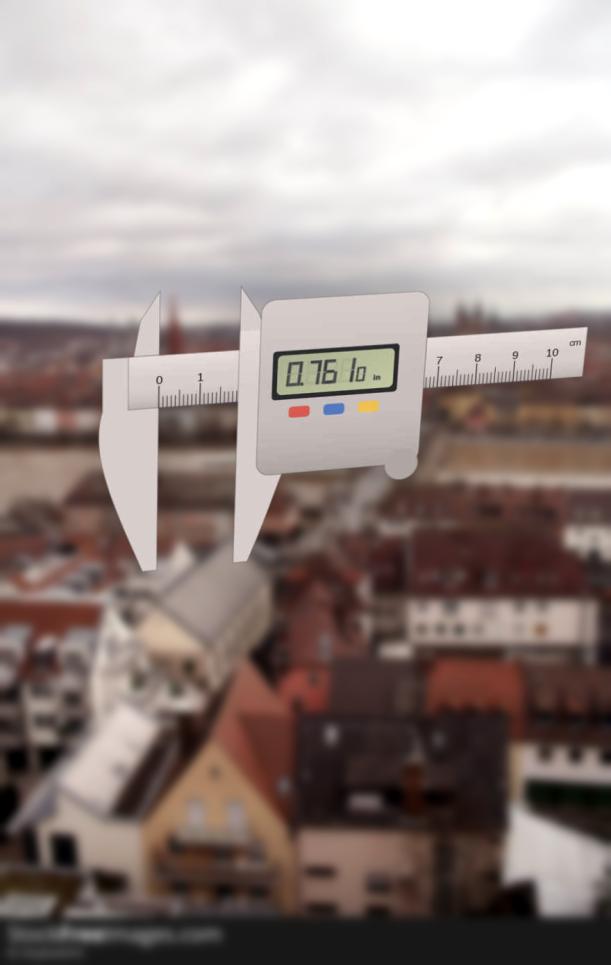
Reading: 0.7610 in
